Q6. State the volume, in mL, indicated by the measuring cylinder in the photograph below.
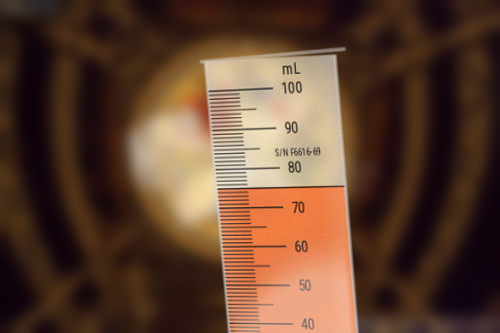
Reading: 75 mL
